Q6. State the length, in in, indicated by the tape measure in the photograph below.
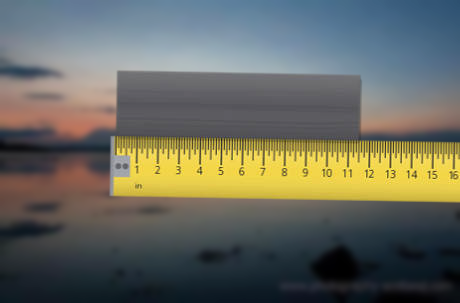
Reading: 11.5 in
